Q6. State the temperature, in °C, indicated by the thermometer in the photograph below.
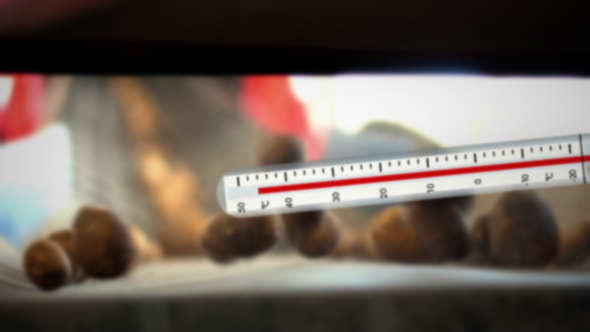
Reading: 46 °C
